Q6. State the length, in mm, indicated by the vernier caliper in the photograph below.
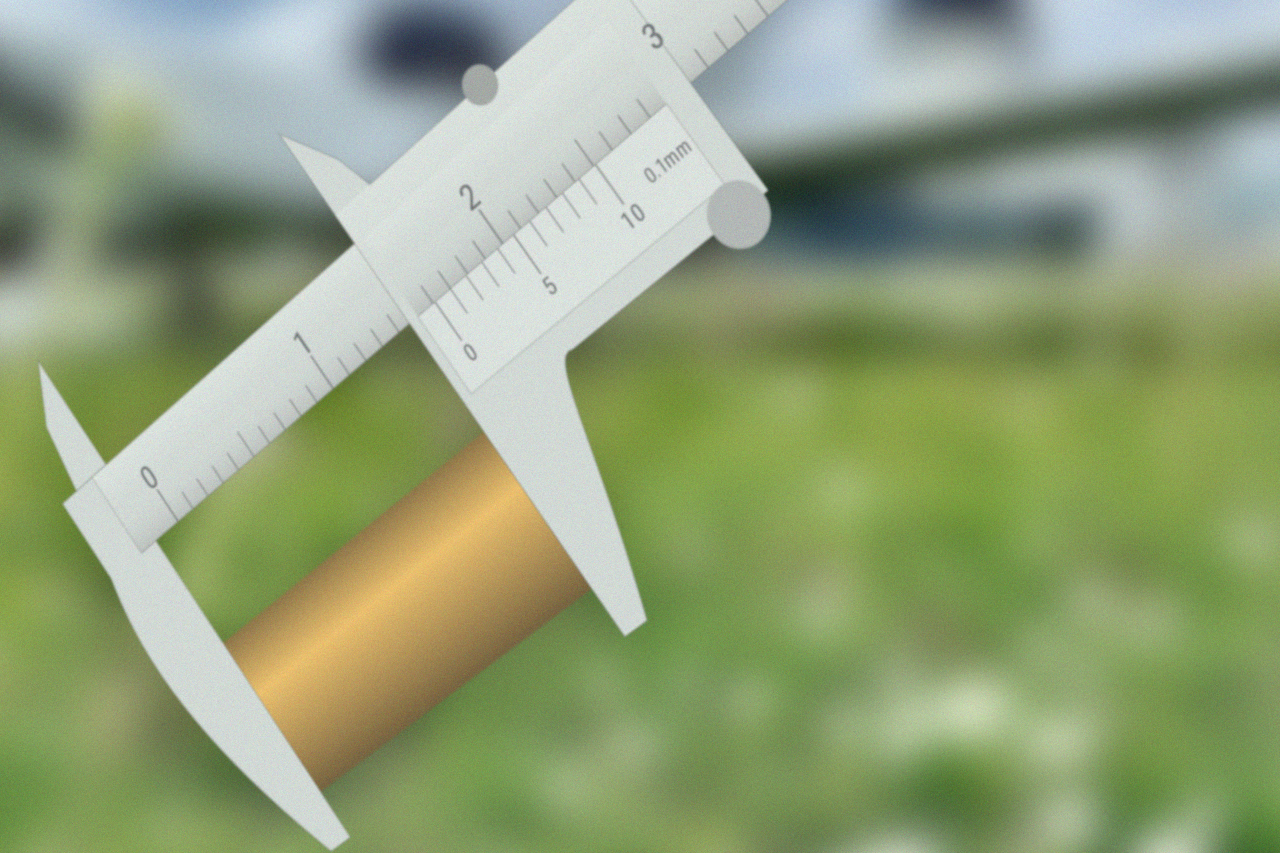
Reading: 16.1 mm
